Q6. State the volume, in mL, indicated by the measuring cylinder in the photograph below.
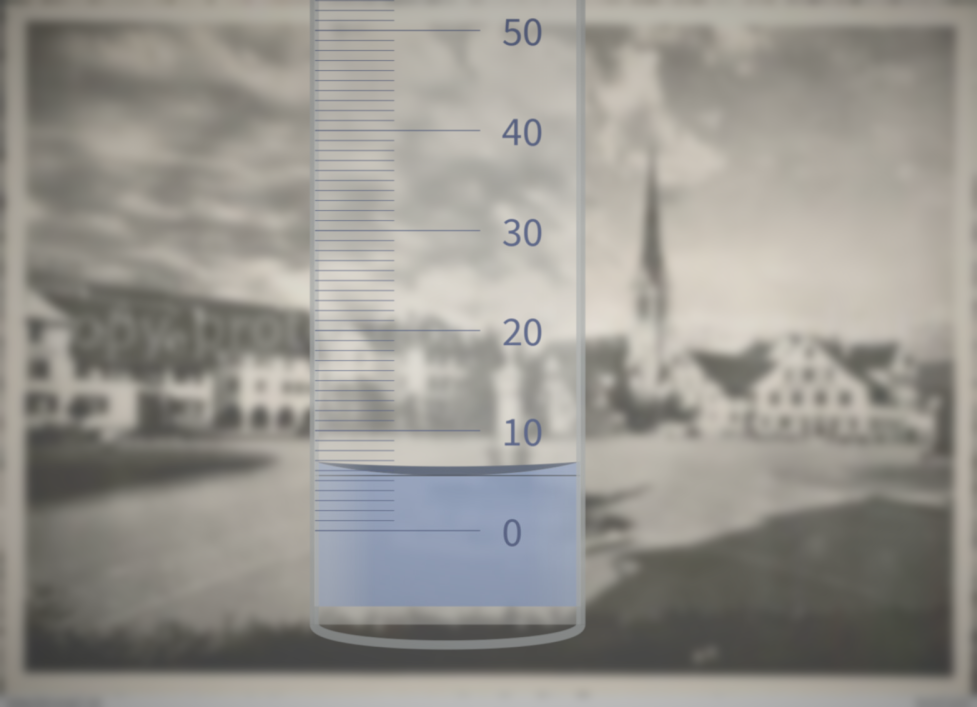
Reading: 5.5 mL
